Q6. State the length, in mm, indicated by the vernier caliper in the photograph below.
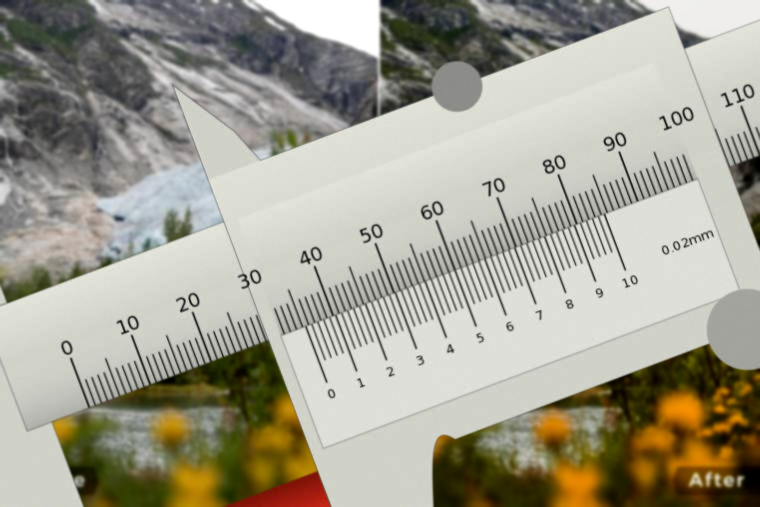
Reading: 35.5 mm
